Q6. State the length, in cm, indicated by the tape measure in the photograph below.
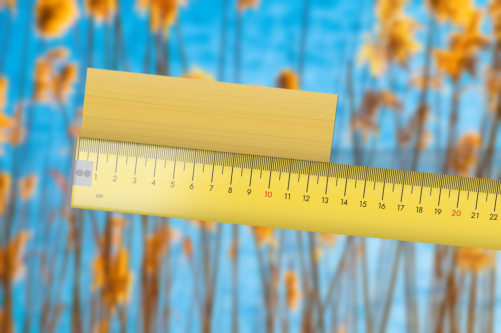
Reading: 13 cm
